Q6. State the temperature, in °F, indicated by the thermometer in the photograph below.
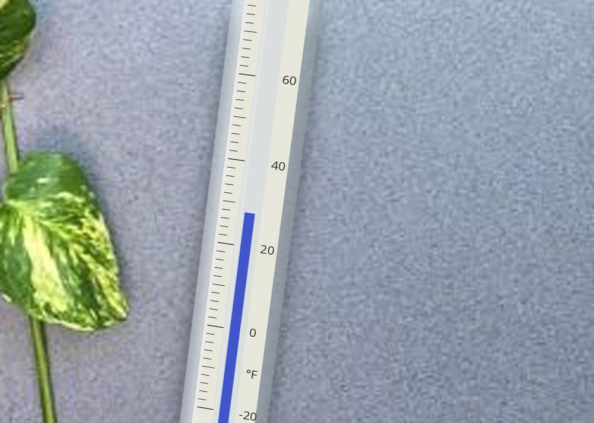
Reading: 28 °F
